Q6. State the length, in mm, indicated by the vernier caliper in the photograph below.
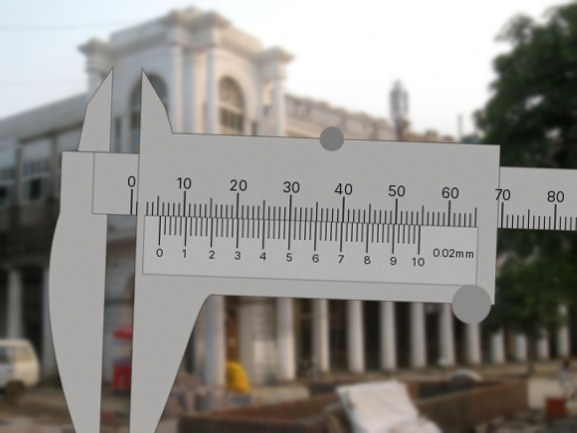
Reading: 5.5 mm
